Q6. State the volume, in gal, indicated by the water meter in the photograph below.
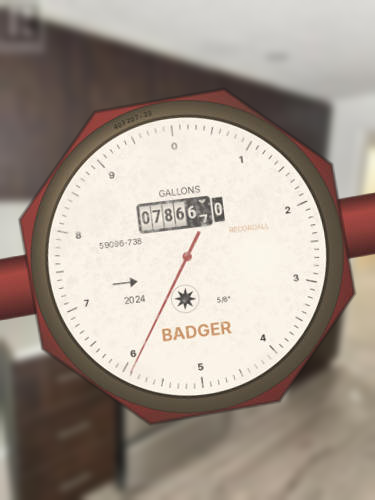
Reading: 786665.9 gal
